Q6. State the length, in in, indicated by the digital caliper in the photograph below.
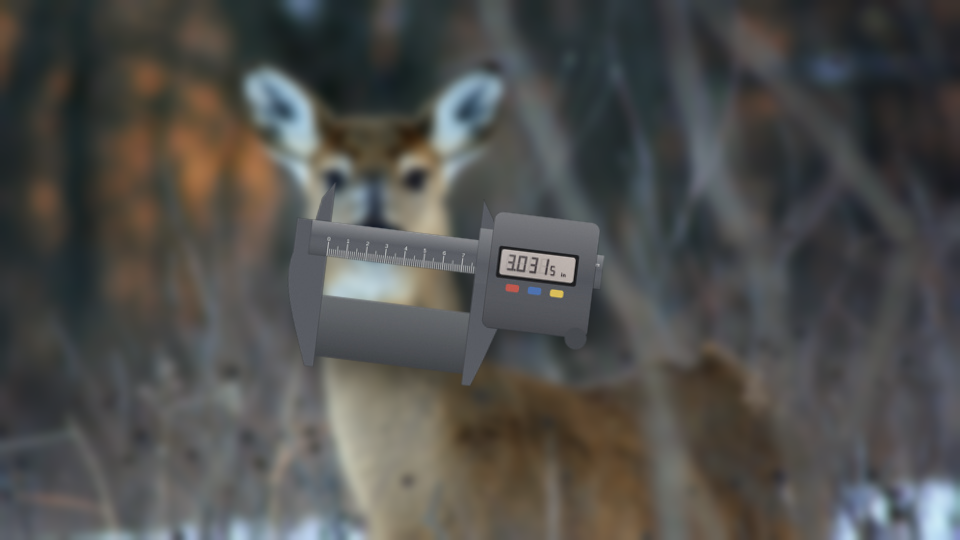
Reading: 3.0315 in
